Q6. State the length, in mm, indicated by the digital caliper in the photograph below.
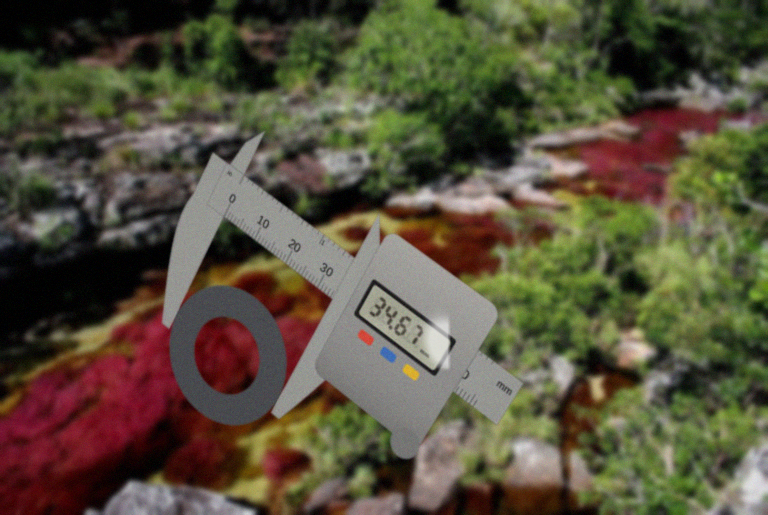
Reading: 34.67 mm
